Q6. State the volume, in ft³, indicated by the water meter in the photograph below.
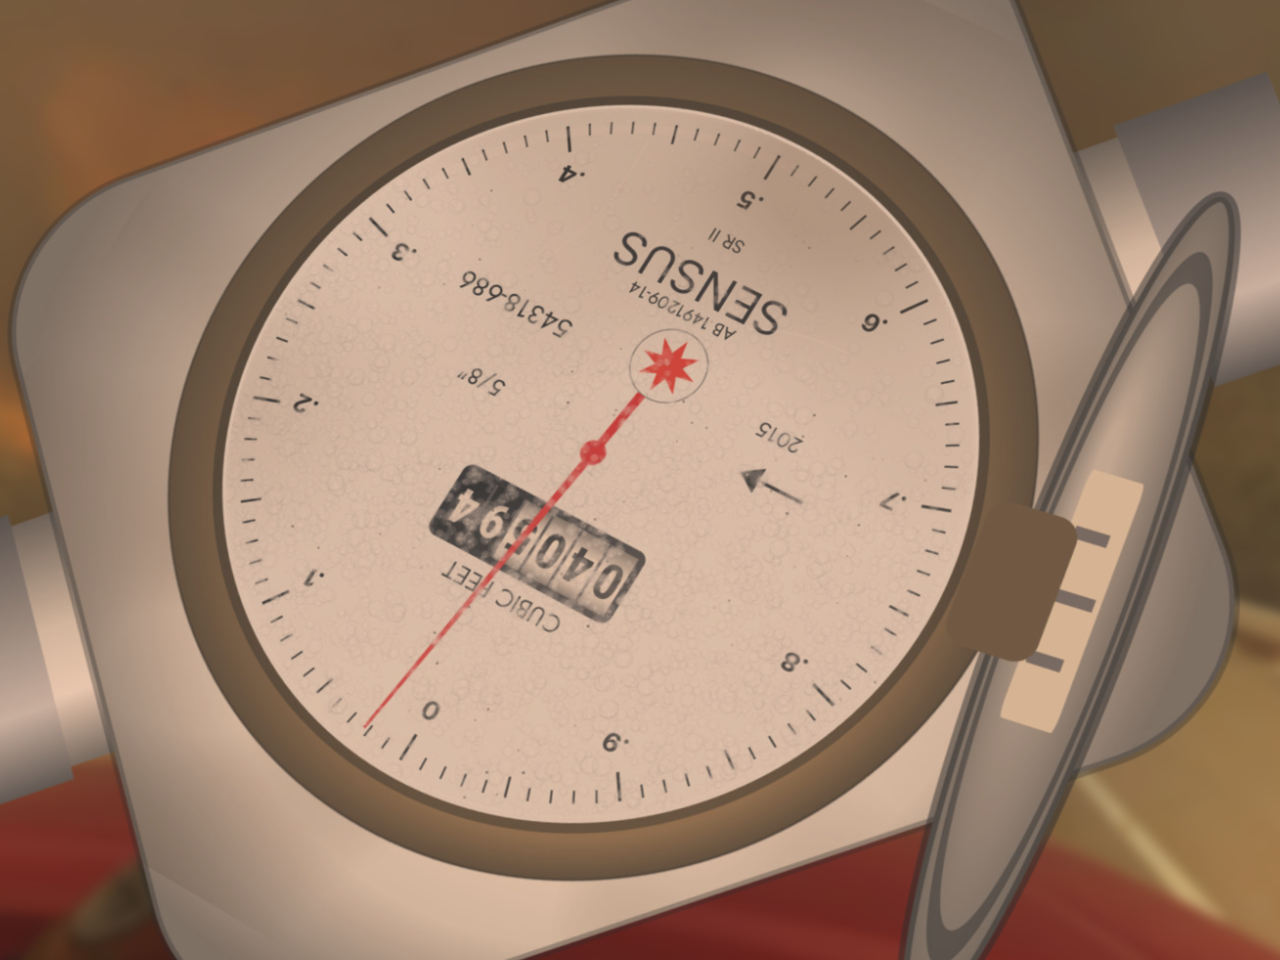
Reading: 40594.02 ft³
